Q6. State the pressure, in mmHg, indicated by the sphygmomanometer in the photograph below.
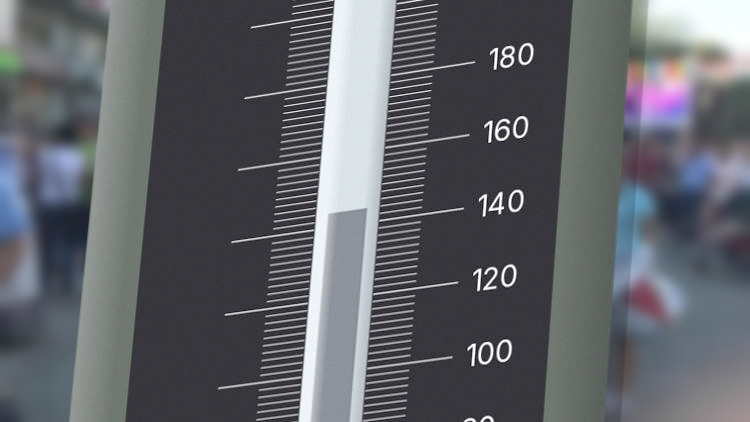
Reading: 144 mmHg
